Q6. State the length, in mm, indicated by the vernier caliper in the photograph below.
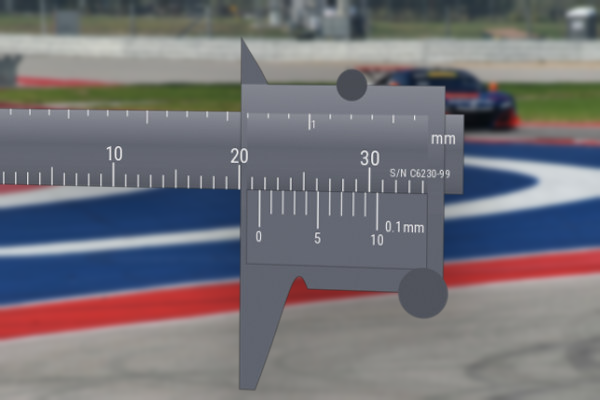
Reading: 21.6 mm
